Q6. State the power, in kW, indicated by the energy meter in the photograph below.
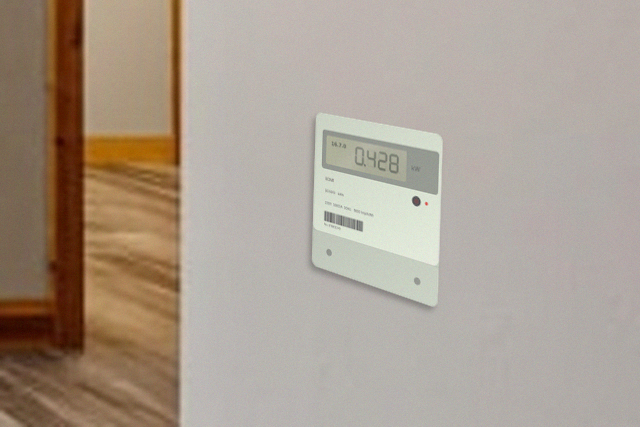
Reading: 0.428 kW
